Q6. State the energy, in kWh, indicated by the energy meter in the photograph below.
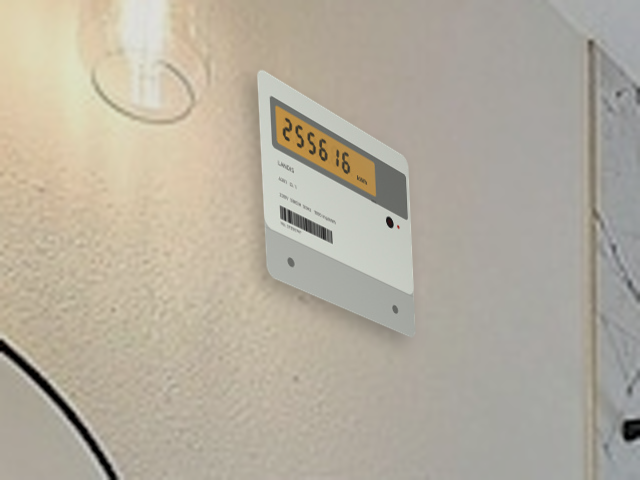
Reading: 255616 kWh
